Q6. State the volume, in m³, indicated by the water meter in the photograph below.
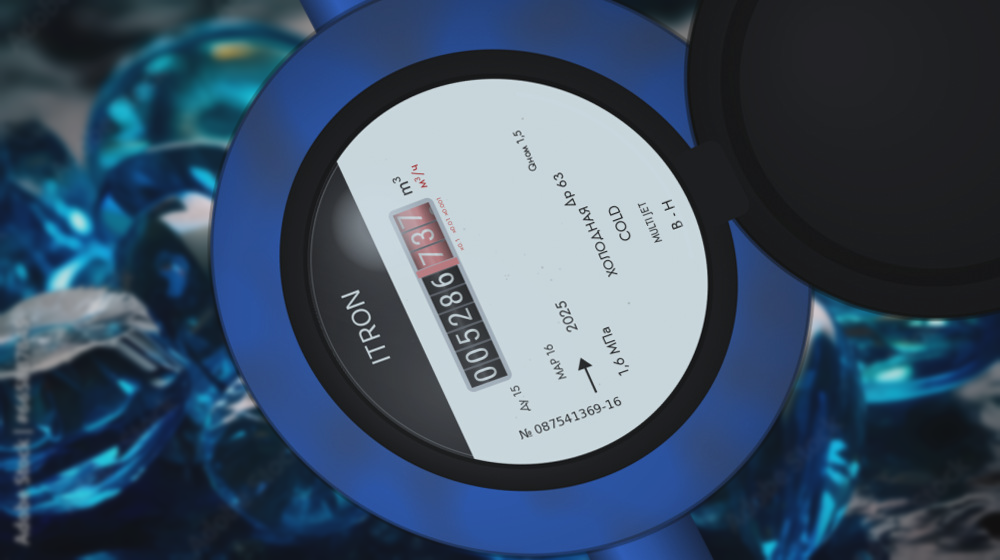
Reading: 5286.737 m³
